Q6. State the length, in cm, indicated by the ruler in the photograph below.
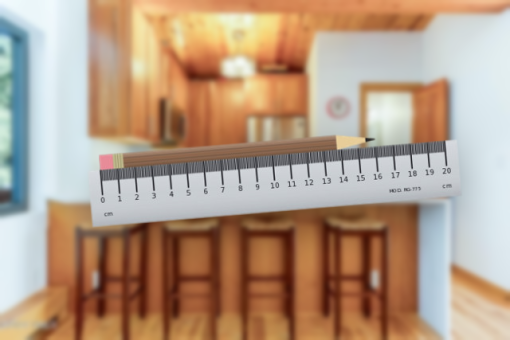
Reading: 16 cm
